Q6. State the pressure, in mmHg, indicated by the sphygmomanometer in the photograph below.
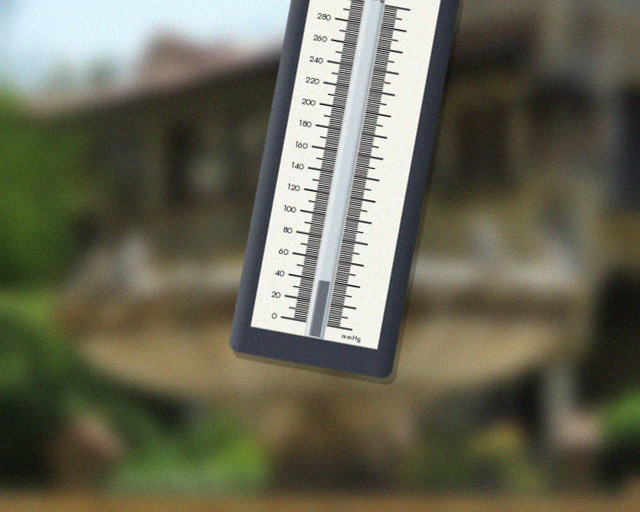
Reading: 40 mmHg
